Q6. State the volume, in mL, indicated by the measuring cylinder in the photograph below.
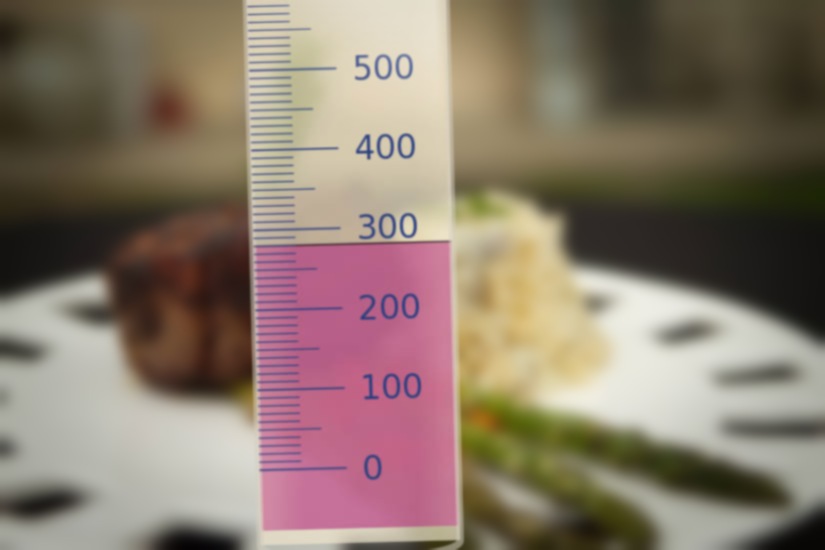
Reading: 280 mL
